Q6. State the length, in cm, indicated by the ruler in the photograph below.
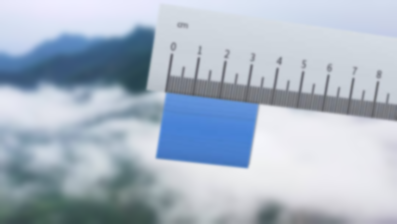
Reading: 3.5 cm
